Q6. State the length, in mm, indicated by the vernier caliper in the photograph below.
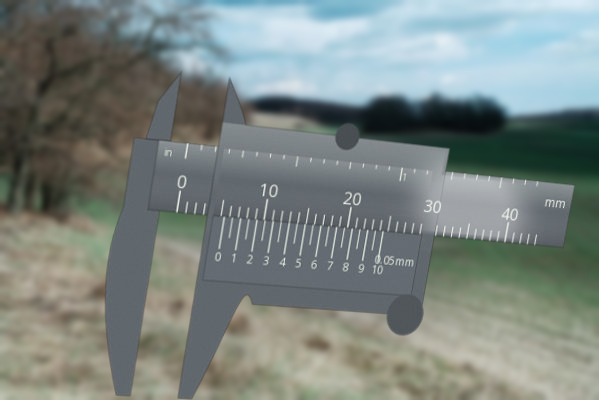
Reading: 5.4 mm
